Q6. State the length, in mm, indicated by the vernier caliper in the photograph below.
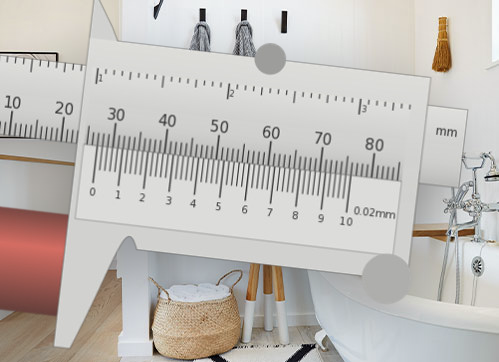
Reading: 27.0 mm
